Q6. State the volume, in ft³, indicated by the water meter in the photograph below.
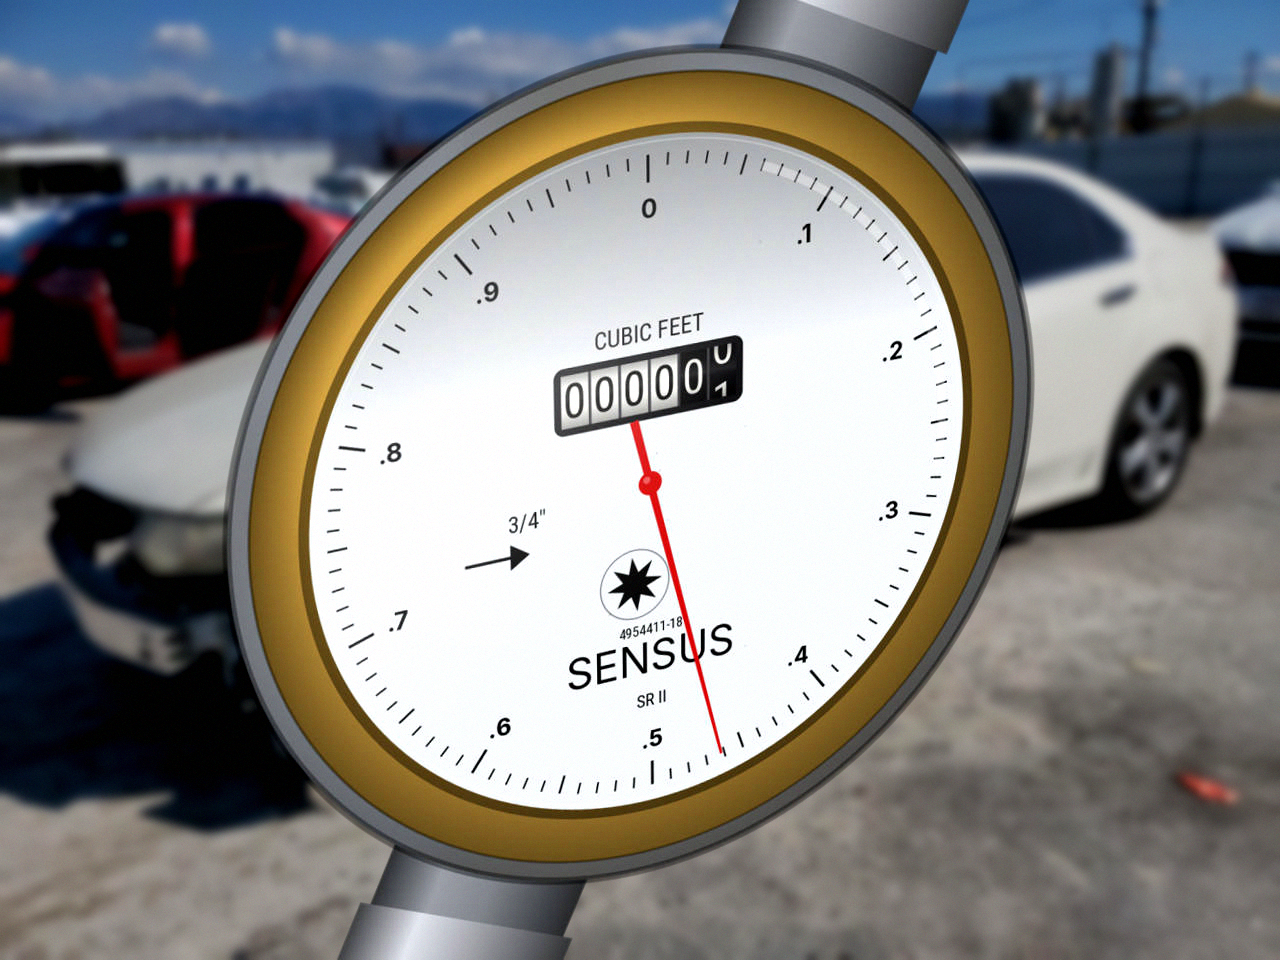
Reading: 0.46 ft³
